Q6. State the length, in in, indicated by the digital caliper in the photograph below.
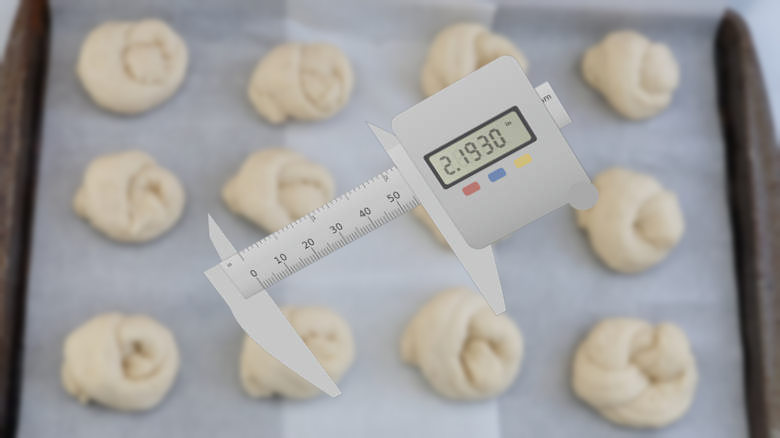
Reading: 2.1930 in
